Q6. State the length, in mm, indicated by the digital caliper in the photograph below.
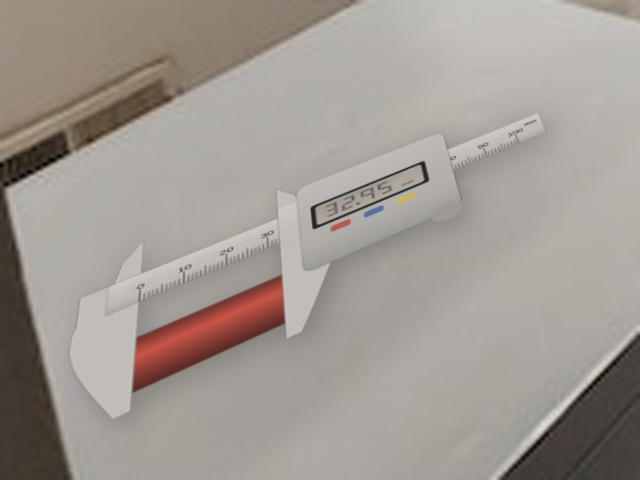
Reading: 32.95 mm
